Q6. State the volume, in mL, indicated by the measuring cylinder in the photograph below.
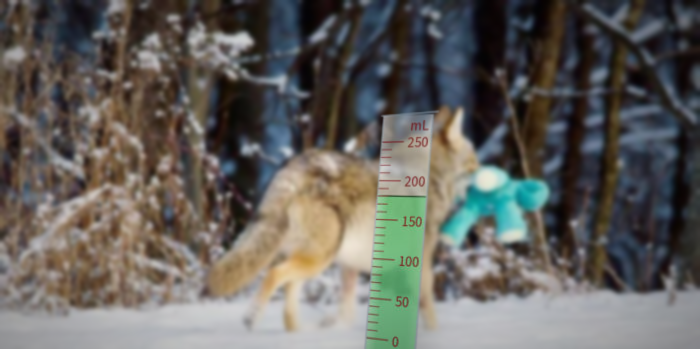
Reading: 180 mL
